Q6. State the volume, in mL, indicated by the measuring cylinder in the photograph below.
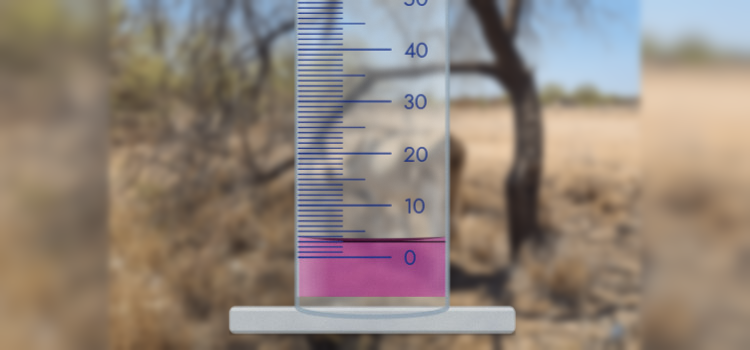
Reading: 3 mL
